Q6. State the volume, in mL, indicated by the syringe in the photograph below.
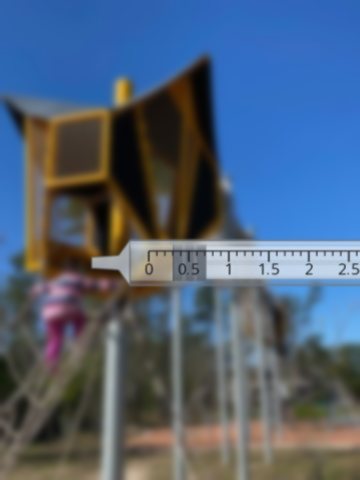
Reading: 0.3 mL
